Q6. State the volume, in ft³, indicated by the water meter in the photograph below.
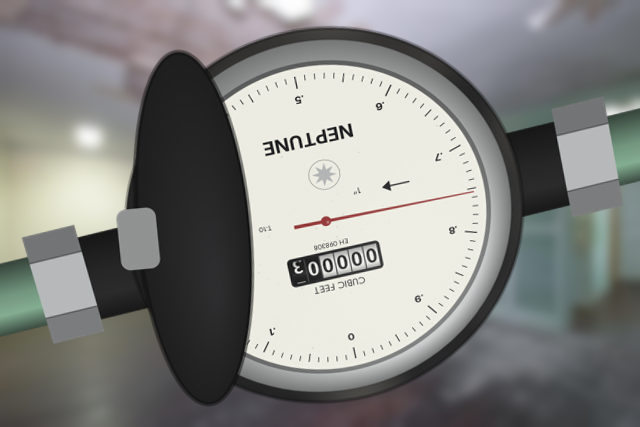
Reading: 2.75 ft³
